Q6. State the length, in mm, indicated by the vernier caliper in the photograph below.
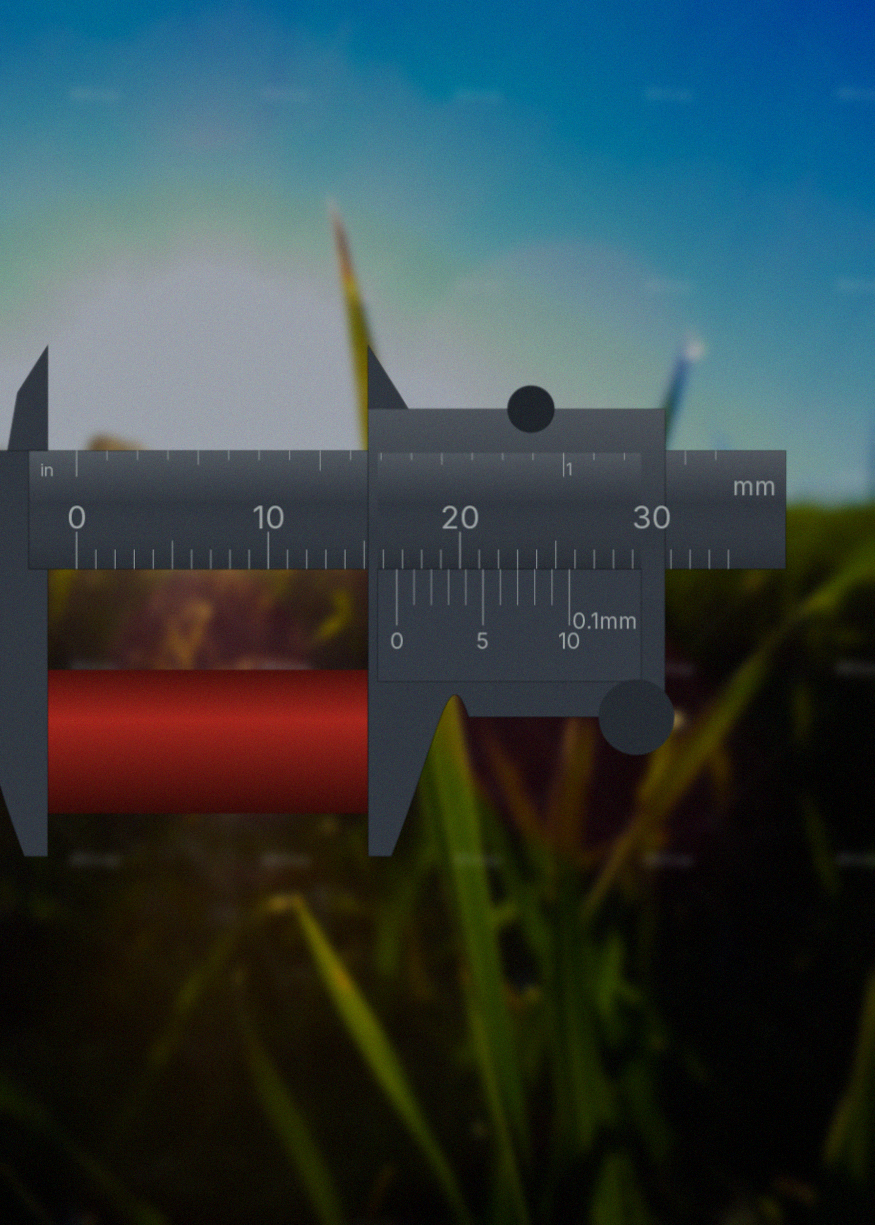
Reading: 16.7 mm
